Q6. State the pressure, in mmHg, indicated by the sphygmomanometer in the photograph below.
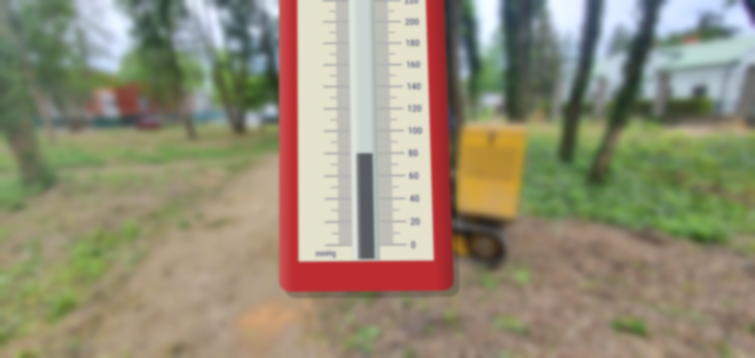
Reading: 80 mmHg
